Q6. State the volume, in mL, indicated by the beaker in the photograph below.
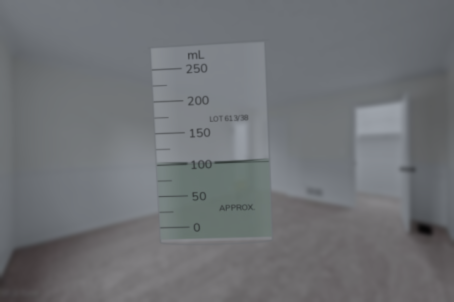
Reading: 100 mL
